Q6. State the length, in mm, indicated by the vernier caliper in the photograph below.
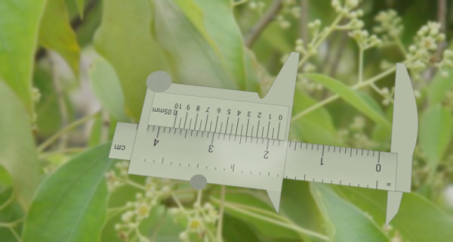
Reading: 18.4 mm
